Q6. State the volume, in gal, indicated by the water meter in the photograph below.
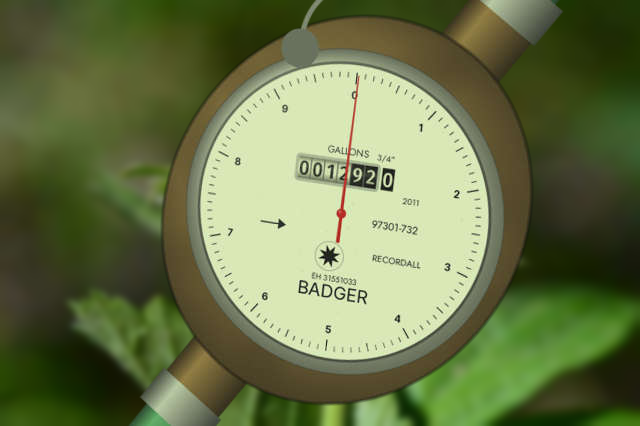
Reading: 12920.0 gal
